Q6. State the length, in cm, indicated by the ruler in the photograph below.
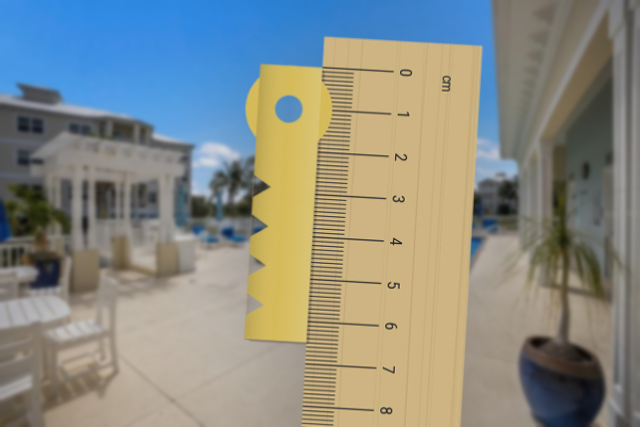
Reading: 6.5 cm
